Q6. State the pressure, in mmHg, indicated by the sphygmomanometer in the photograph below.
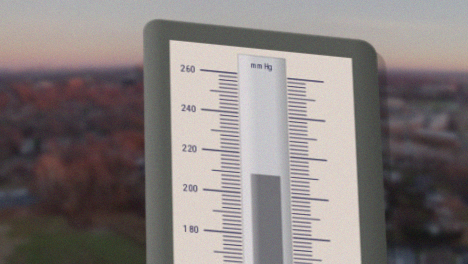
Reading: 210 mmHg
